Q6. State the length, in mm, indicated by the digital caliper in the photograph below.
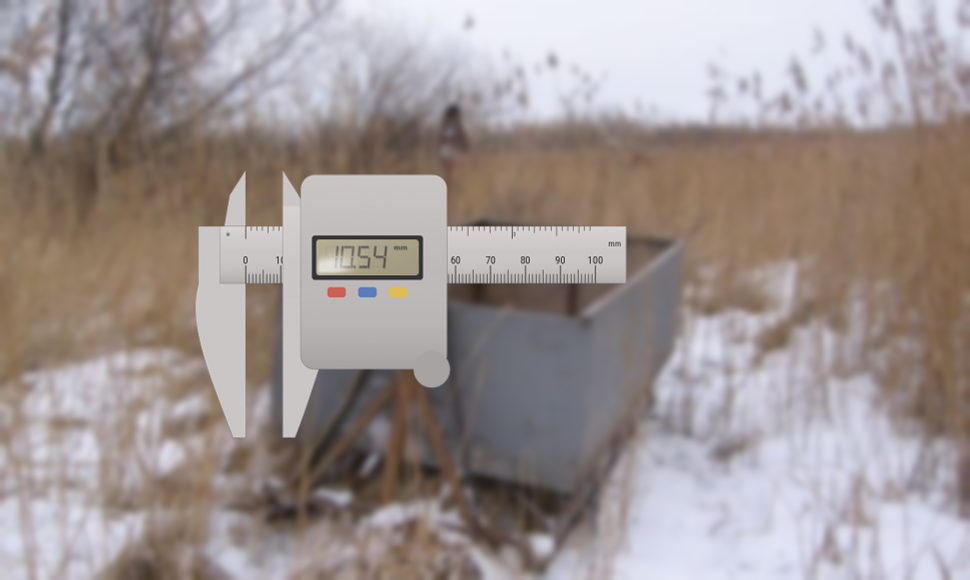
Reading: 10.54 mm
